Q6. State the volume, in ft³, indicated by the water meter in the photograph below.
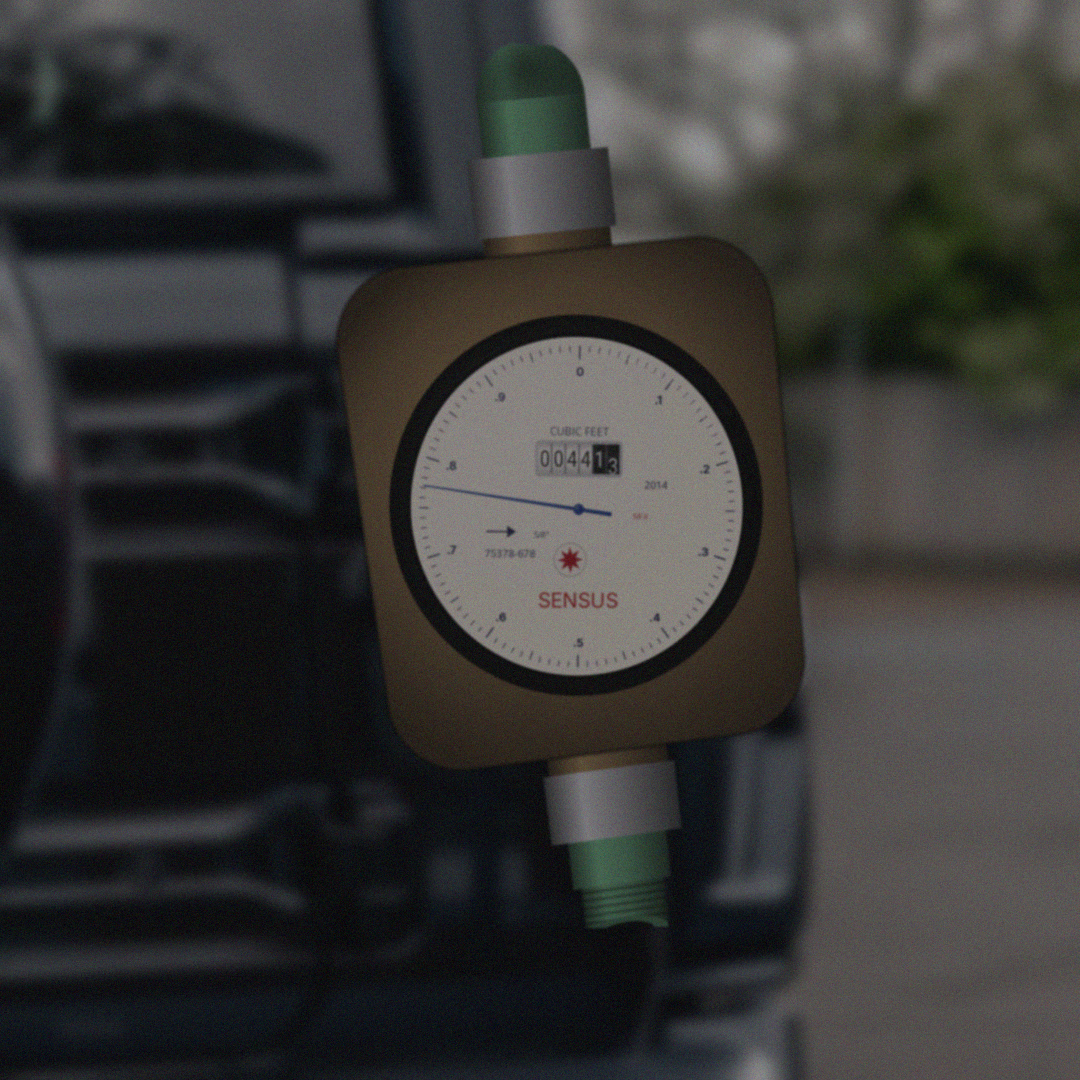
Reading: 4412.77 ft³
